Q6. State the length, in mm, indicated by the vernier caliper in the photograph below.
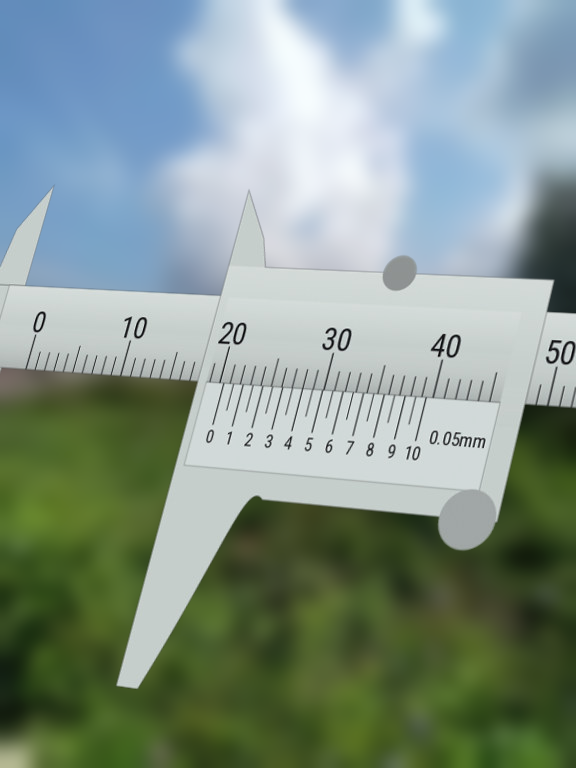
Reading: 20.4 mm
